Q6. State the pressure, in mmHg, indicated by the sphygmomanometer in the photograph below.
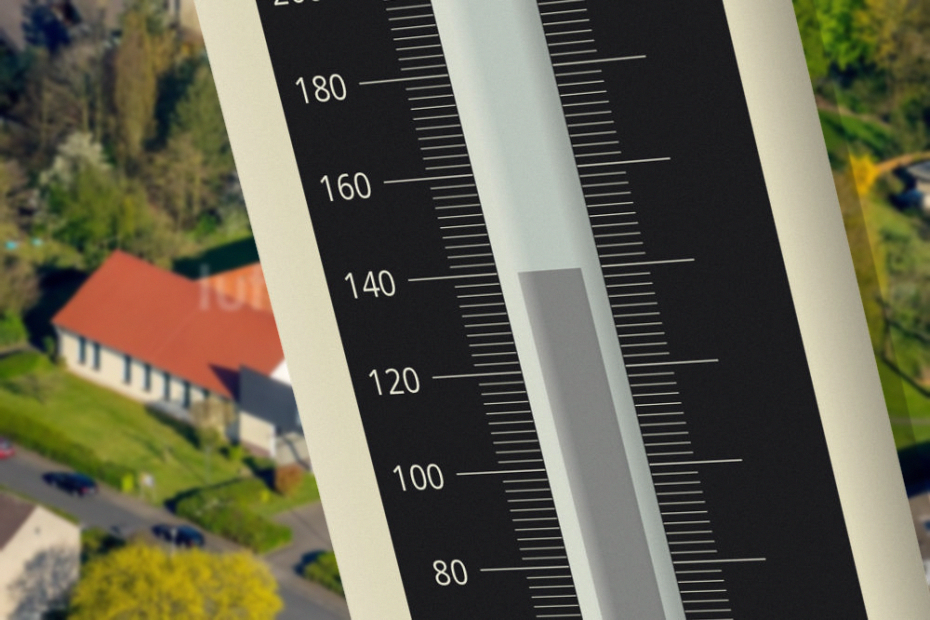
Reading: 140 mmHg
